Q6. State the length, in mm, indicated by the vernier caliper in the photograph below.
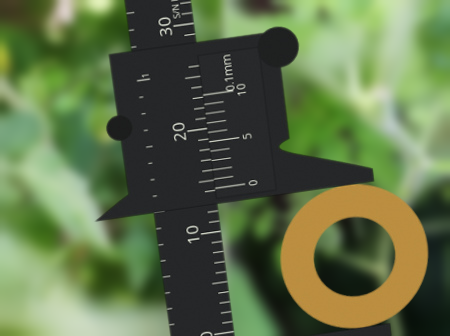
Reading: 14.2 mm
